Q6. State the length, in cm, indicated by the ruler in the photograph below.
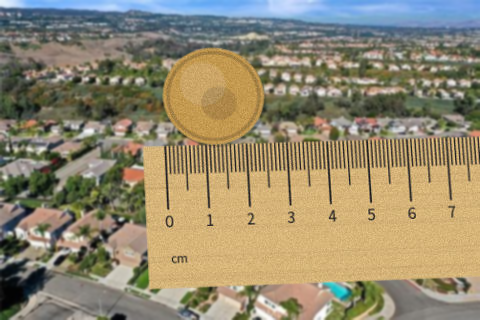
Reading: 2.5 cm
